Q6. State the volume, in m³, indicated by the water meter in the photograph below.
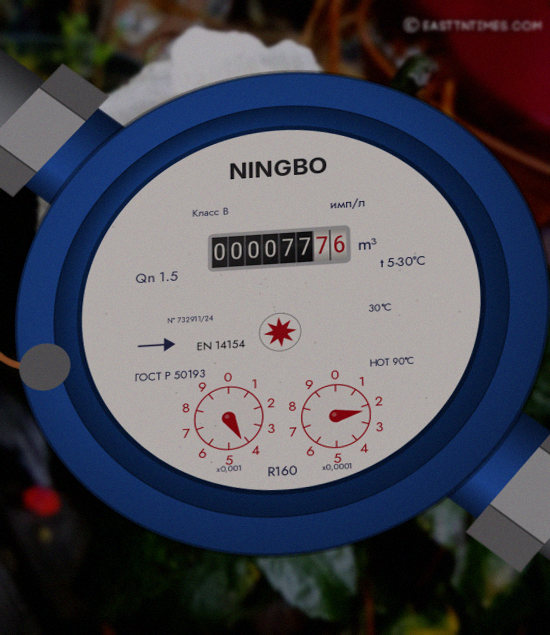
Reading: 77.7642 m³
